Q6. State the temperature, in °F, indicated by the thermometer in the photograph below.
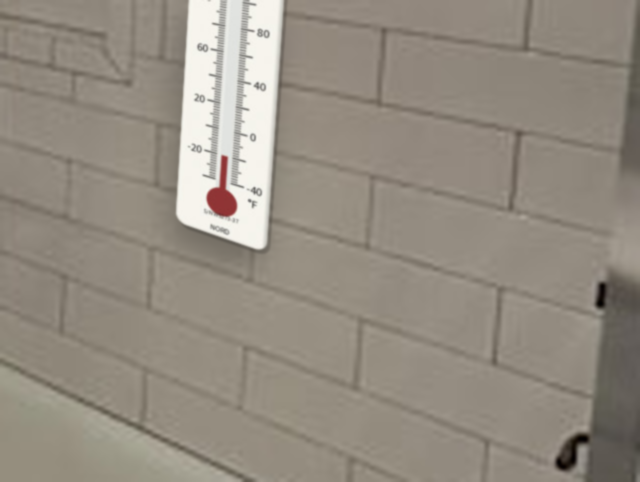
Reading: -20 °F
